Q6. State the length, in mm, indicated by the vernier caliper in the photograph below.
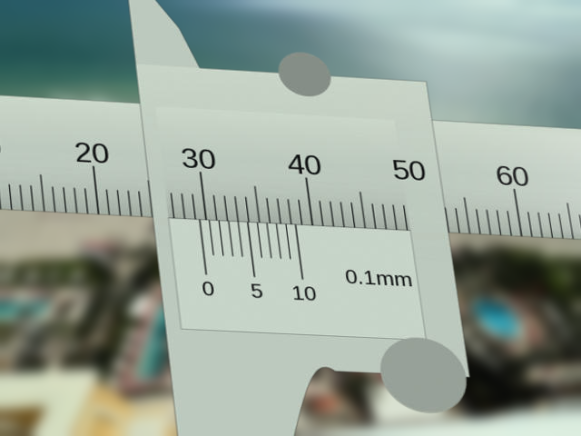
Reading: 29.4 mm
